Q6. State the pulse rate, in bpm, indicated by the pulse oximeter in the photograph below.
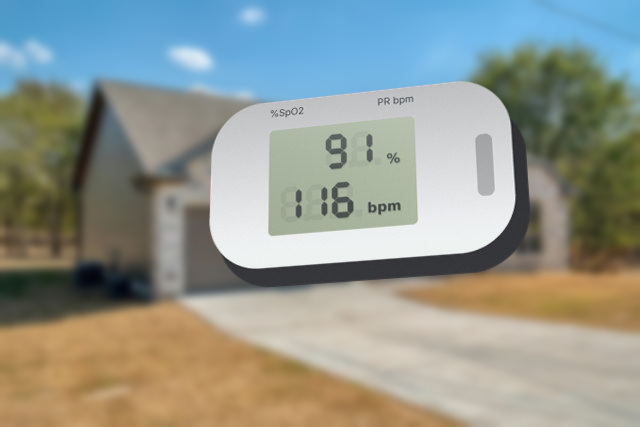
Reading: 116 bpm
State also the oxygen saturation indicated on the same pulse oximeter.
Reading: 91 %
